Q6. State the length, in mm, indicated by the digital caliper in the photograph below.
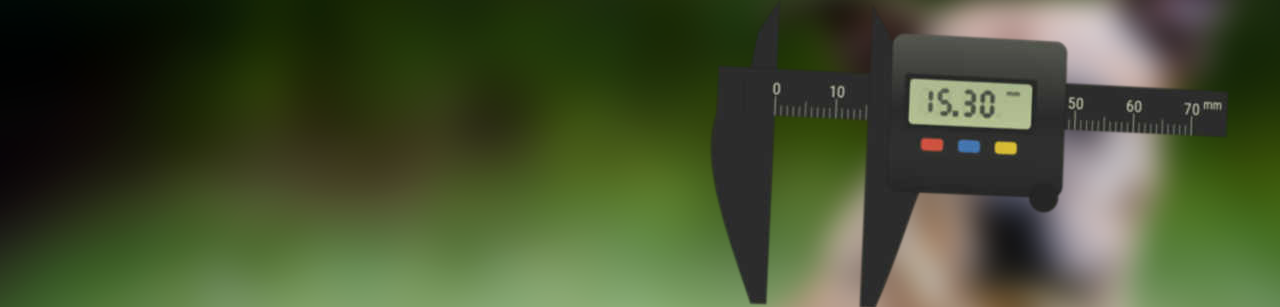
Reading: 15.30 mm
